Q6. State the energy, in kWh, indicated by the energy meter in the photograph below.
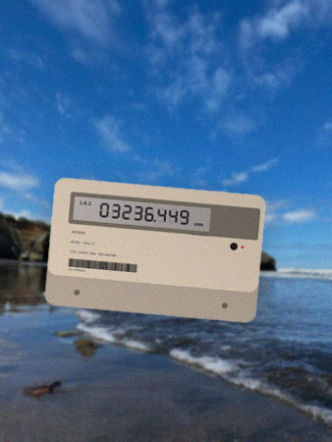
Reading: 3236.449 kWh
